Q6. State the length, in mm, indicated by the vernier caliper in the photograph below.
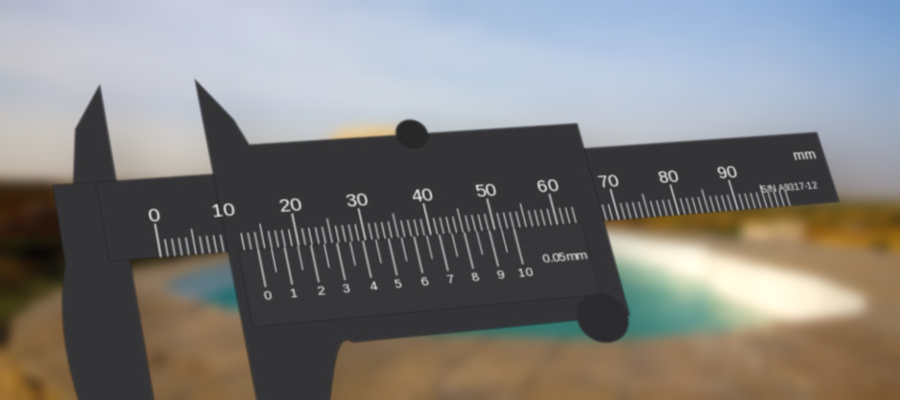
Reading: 14.0 mm
